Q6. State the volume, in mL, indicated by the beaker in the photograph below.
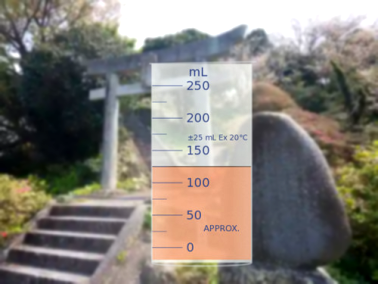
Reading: 125 mL
